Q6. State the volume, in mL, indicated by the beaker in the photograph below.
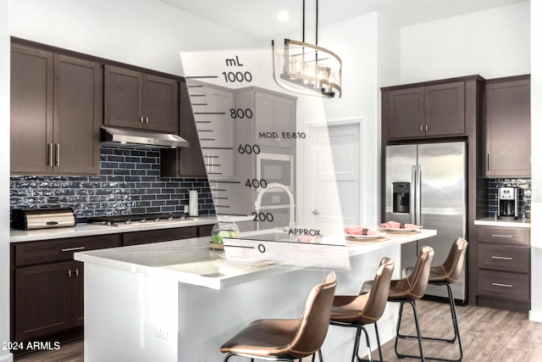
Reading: 50 mL
